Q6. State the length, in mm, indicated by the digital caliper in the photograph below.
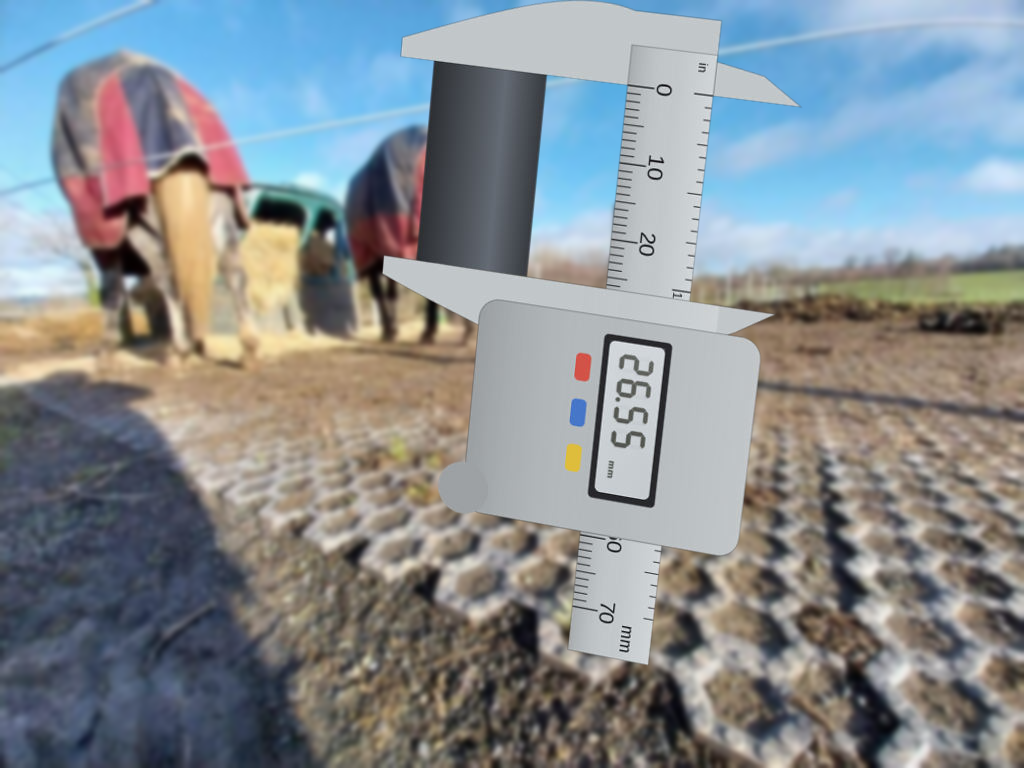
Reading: 26.55 mm
